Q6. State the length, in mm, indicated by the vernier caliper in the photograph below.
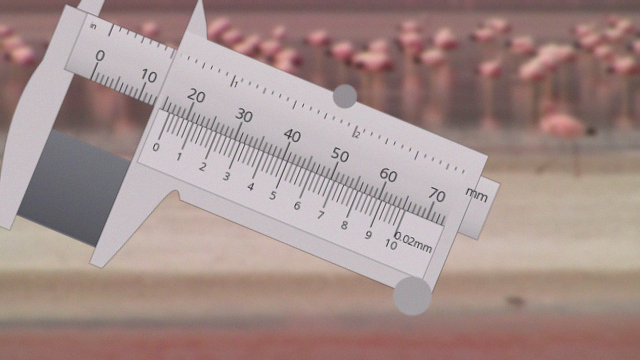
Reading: 16.5 mm
